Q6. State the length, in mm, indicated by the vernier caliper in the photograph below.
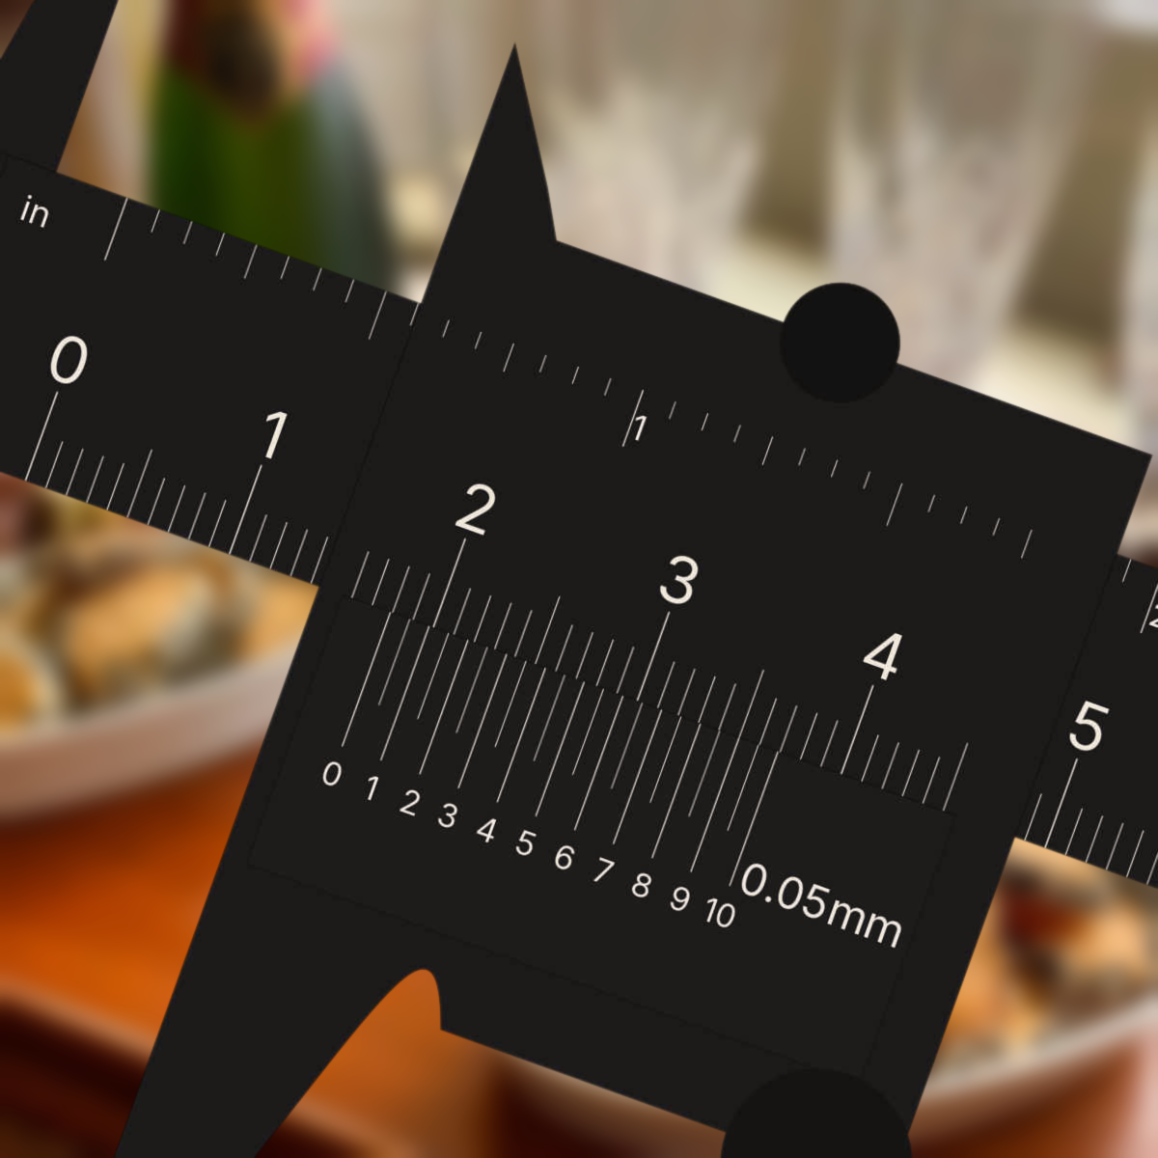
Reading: 17.9 mm
